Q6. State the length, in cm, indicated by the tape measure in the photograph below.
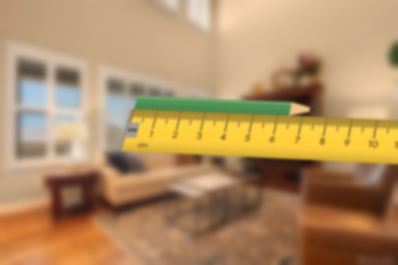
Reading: 7.5 cm
